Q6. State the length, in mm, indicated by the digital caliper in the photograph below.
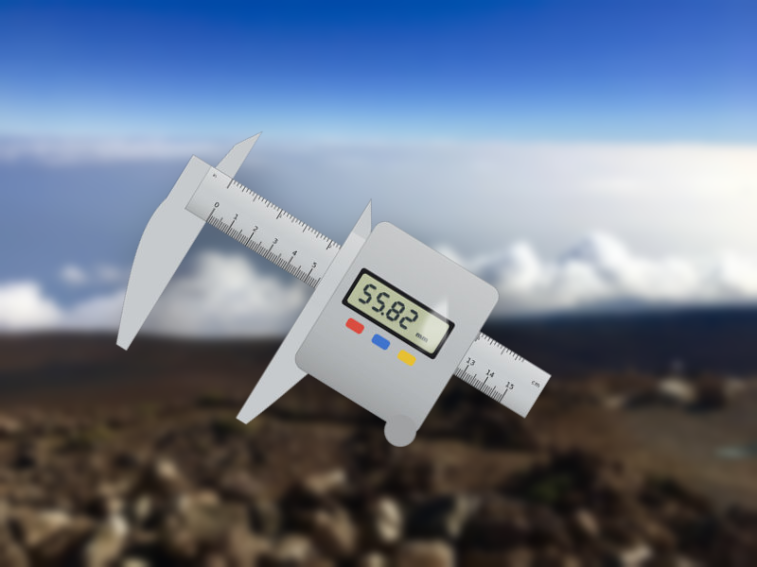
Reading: 55.82 mm
